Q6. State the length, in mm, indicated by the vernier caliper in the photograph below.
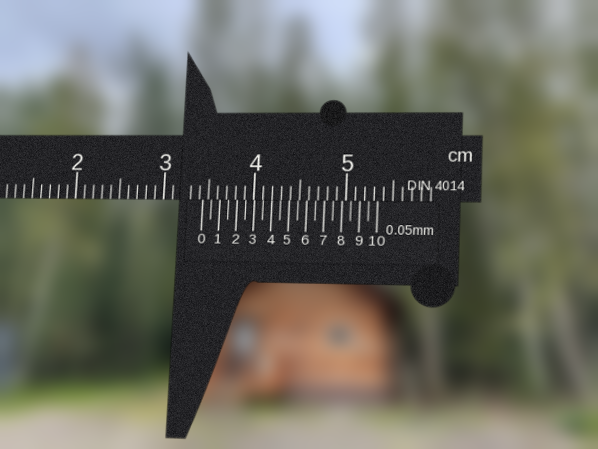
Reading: 34.4 mm
